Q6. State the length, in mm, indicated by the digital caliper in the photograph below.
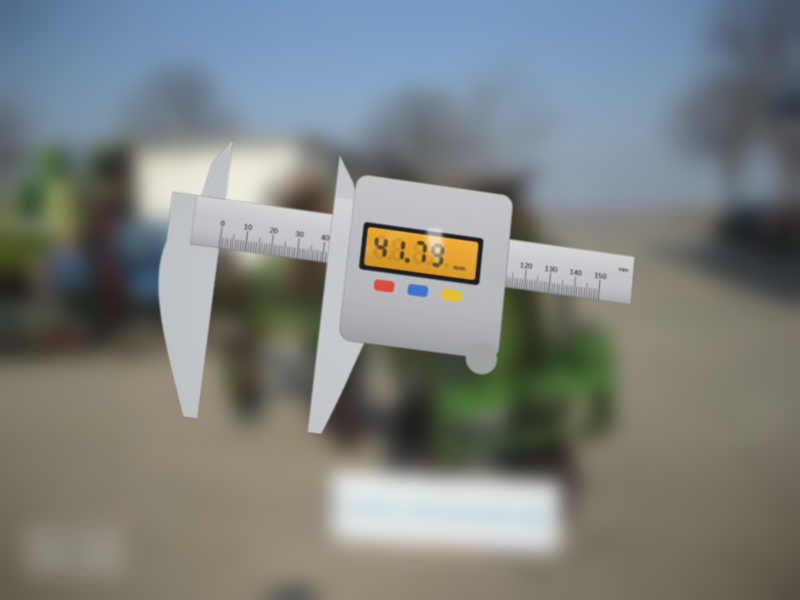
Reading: 41.79 mm
